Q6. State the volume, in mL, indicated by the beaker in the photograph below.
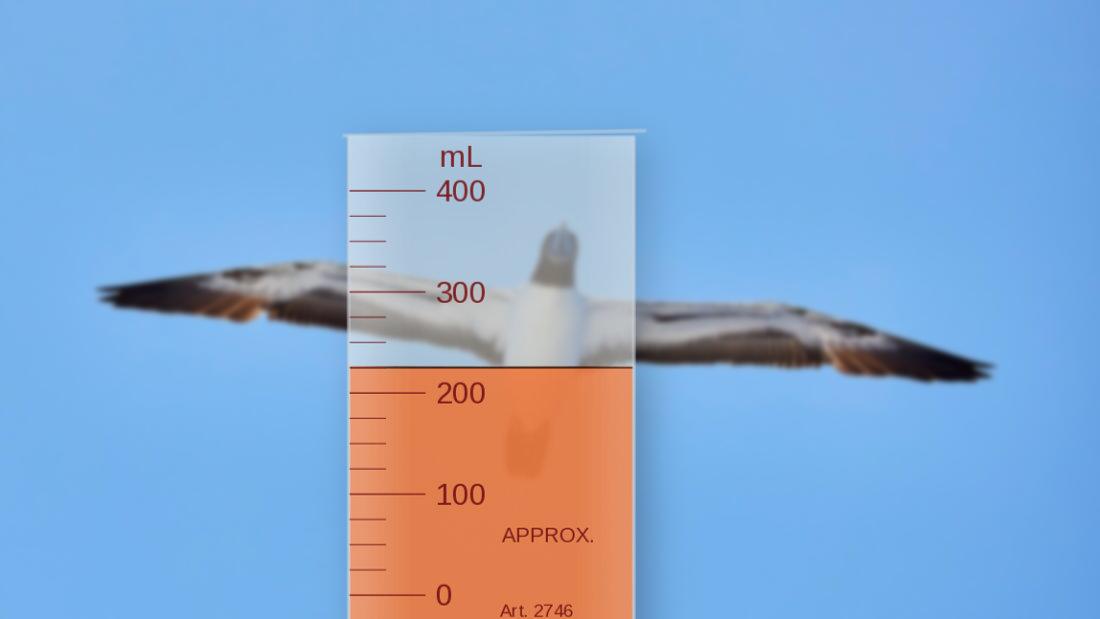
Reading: 225 mL
